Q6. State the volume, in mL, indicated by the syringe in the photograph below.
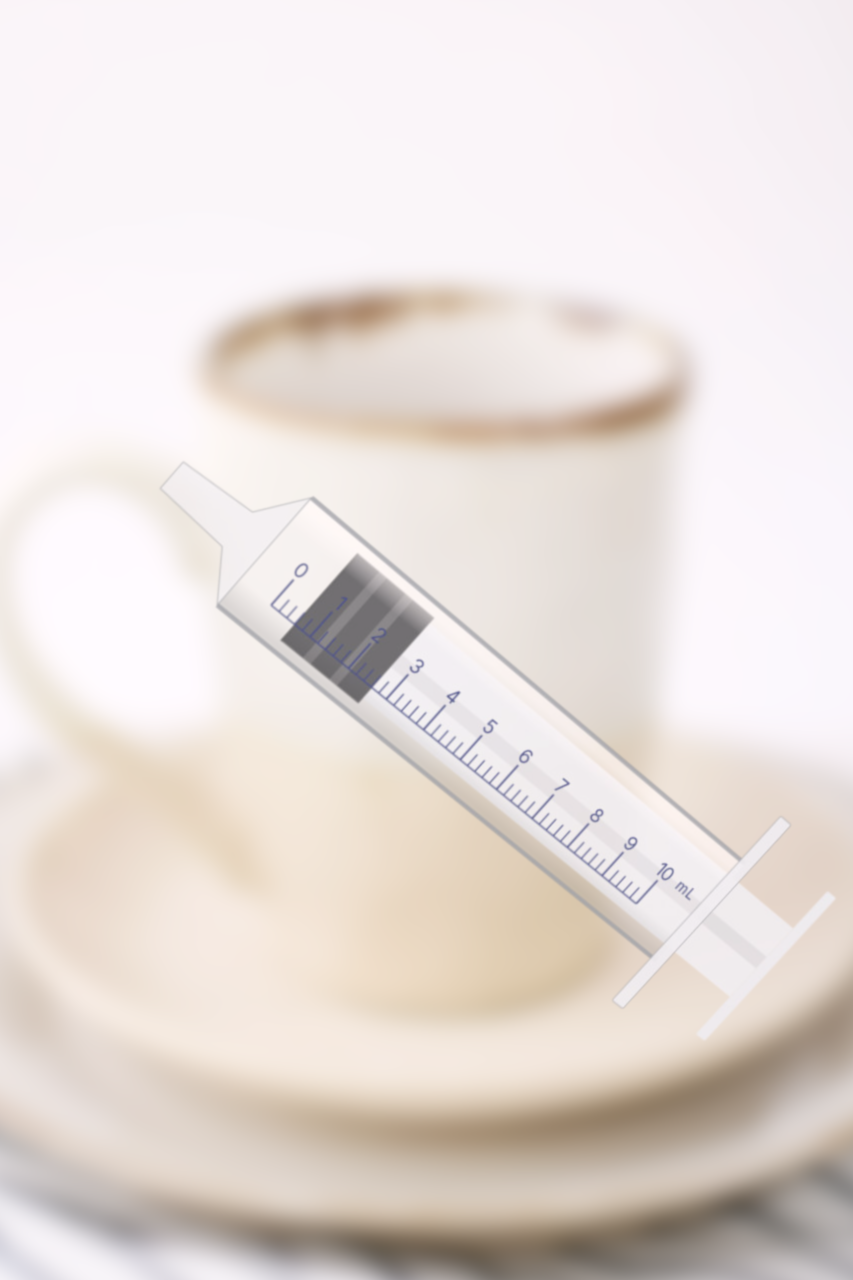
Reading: 0.6 mL
